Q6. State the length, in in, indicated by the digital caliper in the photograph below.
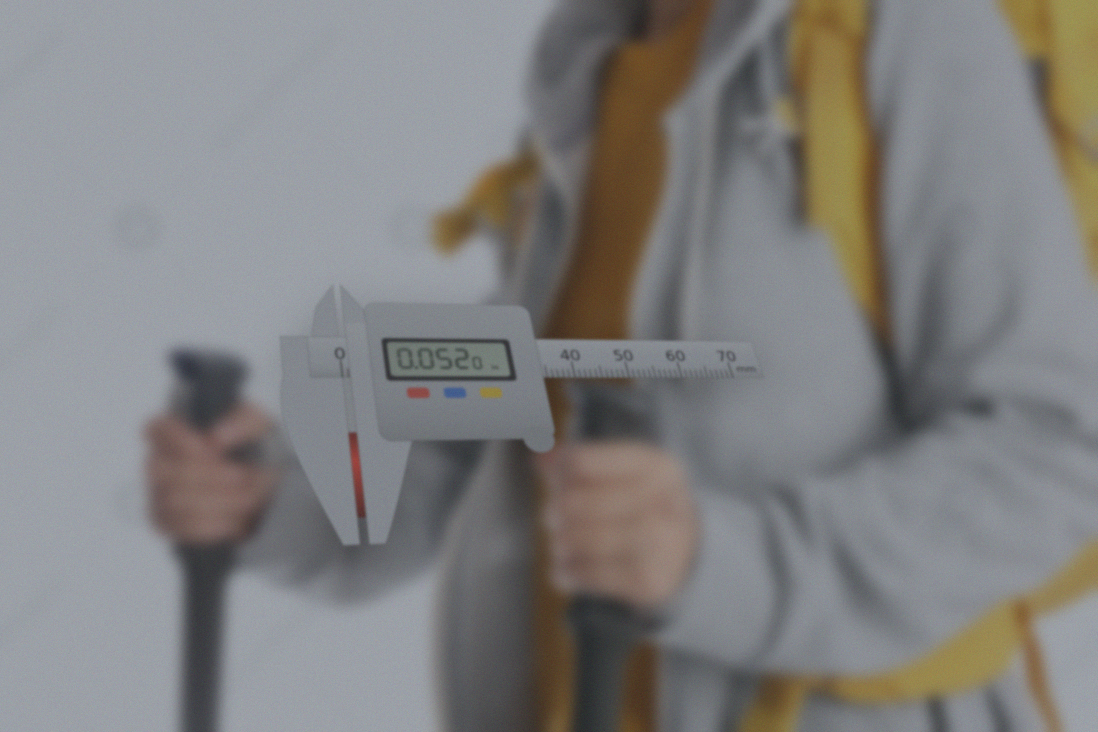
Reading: 0.0520 in
